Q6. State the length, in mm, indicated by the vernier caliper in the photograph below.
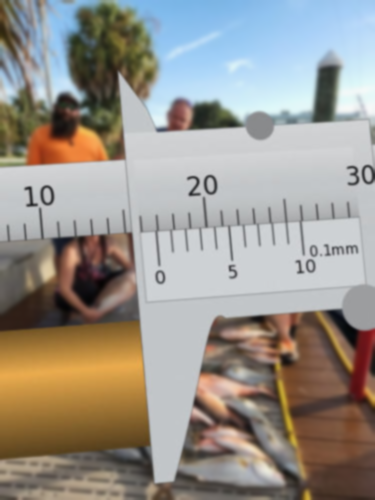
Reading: 16.9 mm
